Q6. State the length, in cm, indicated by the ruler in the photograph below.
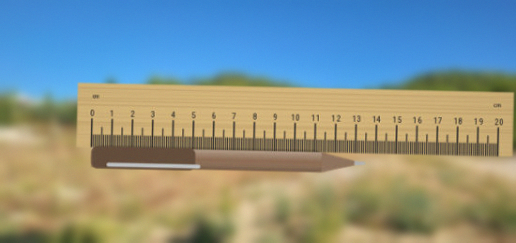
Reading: 13.5 cm
